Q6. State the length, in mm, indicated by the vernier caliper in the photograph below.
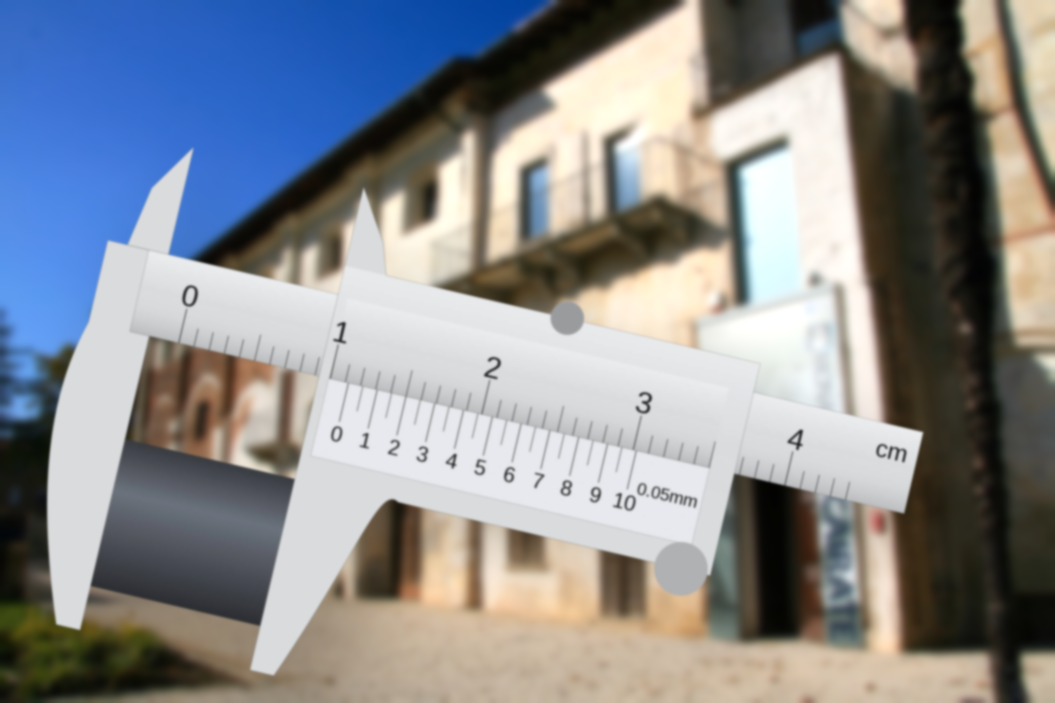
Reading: 11.2 mm
